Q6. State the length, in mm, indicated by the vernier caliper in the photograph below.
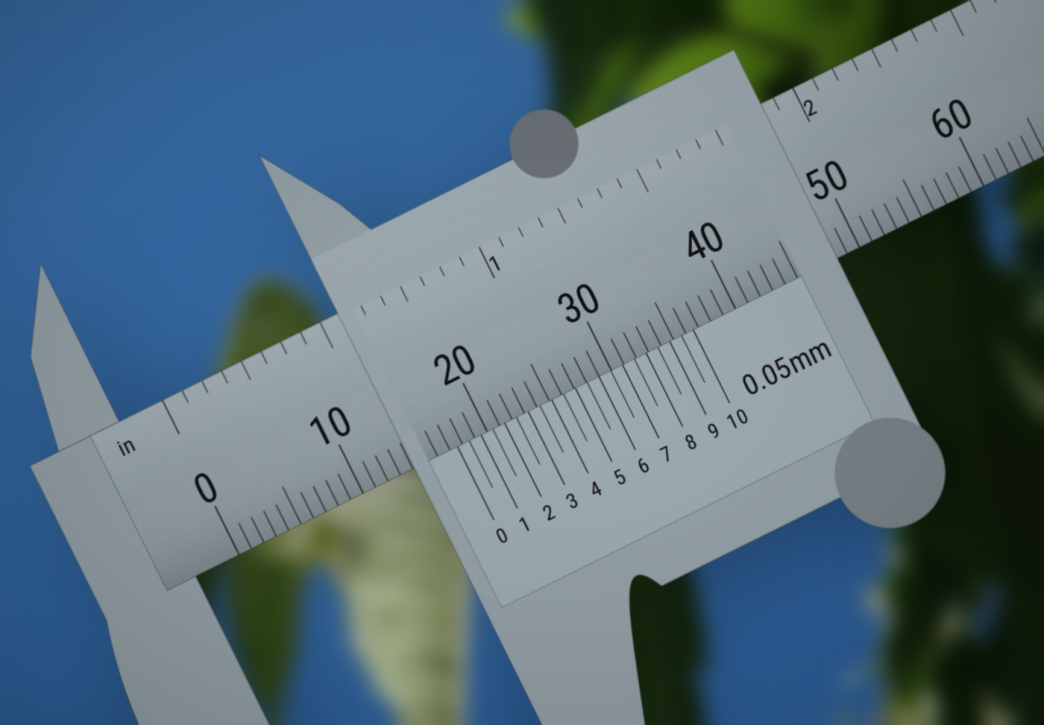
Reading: 17.6 mm
